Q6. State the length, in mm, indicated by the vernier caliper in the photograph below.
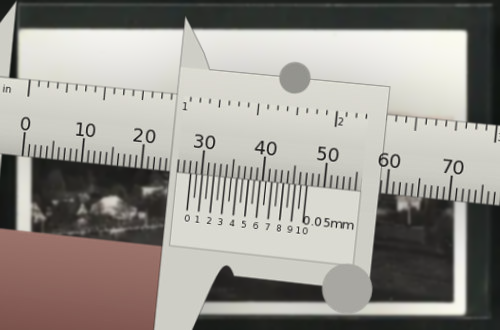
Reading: 28.2 mm
